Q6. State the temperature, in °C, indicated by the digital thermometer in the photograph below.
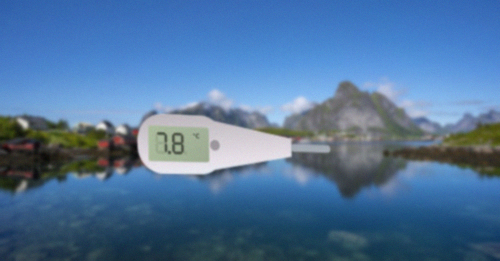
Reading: 7.8 °C
